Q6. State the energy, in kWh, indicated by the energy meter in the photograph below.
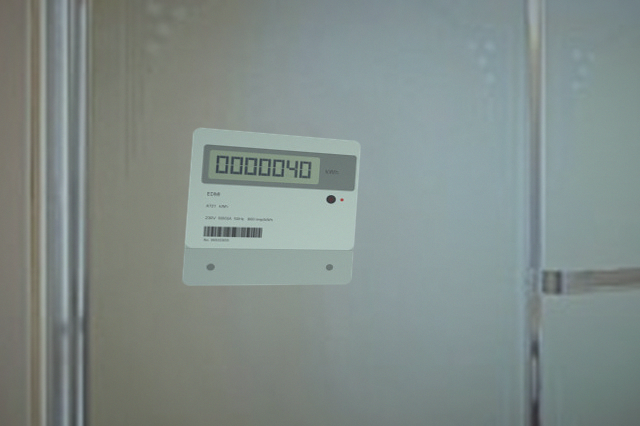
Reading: 40 kWh
